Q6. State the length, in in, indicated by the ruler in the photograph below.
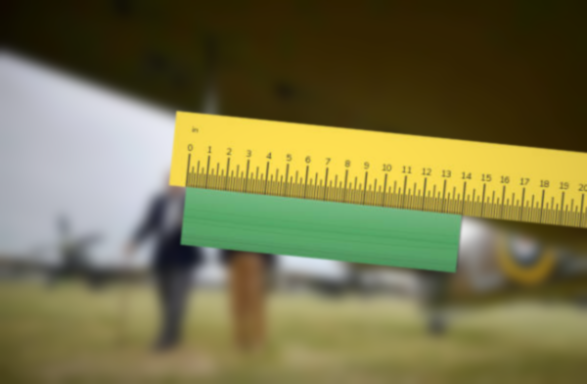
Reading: 14 in
